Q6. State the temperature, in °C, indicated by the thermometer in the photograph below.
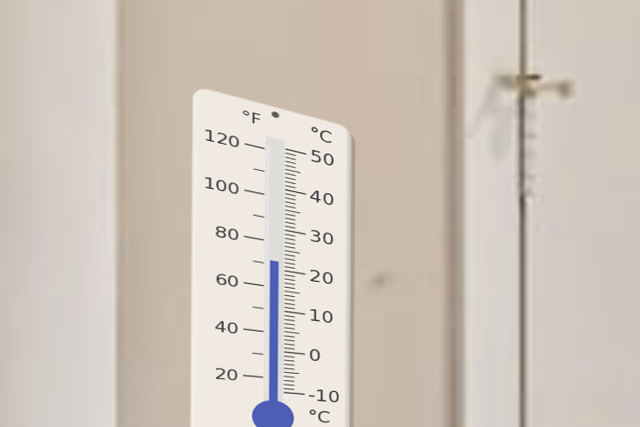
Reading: 22 °C
